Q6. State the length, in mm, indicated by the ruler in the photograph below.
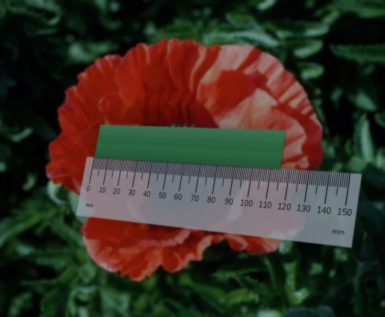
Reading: 115 mm
